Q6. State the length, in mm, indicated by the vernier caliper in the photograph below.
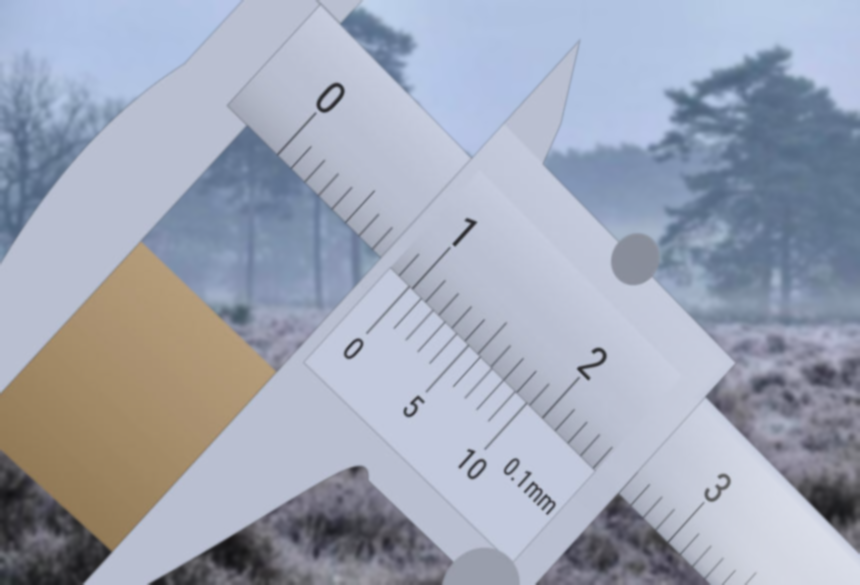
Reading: 9.8 mm
